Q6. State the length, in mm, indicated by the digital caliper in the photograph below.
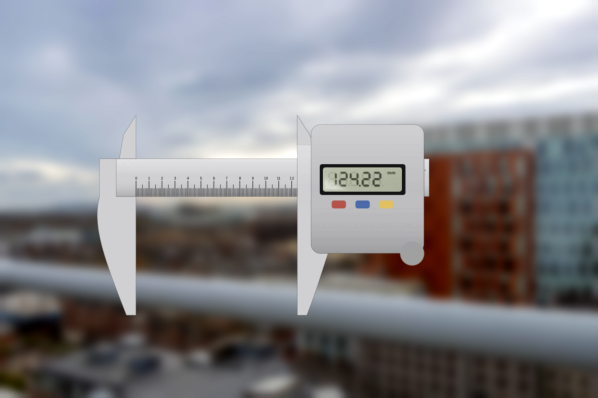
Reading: 124.22 mm
